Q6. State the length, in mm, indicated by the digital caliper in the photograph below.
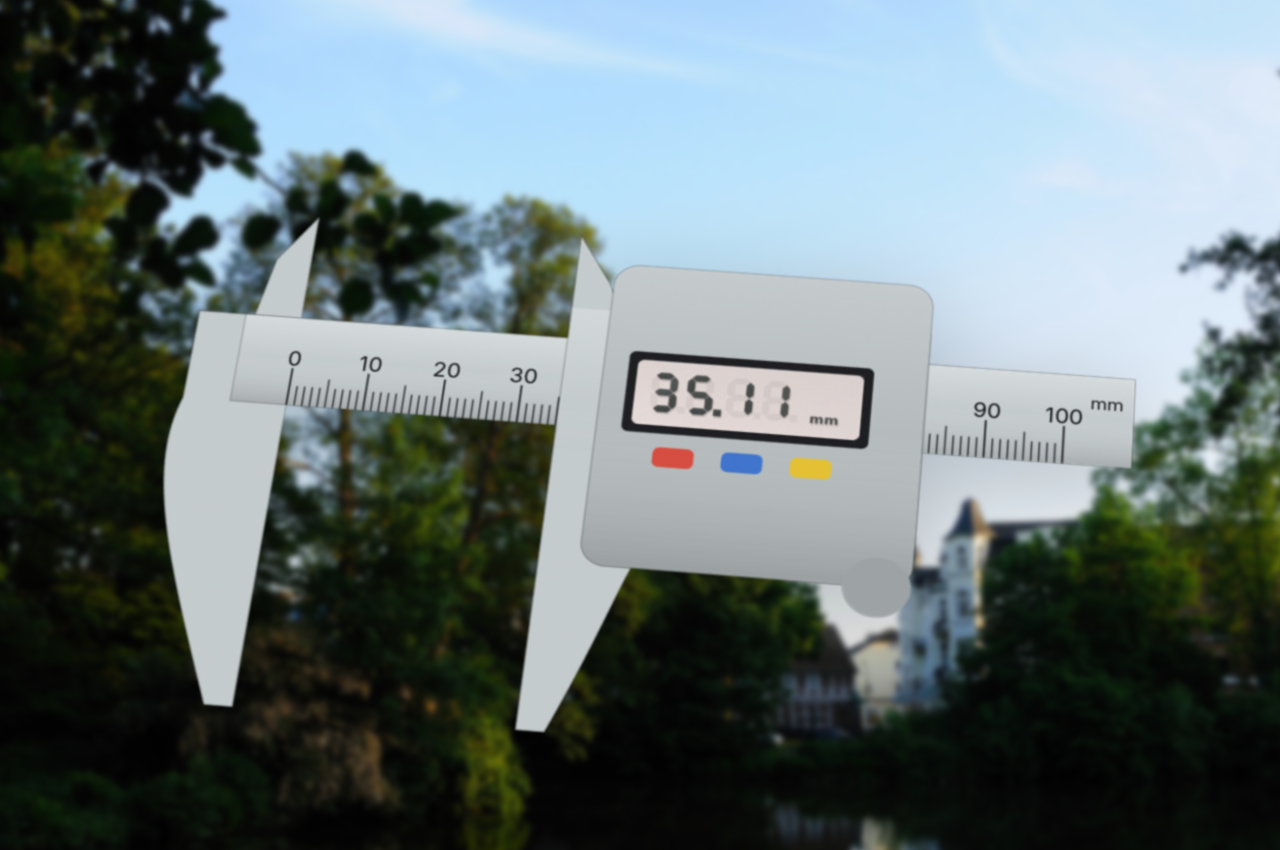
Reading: 35.11 mm
